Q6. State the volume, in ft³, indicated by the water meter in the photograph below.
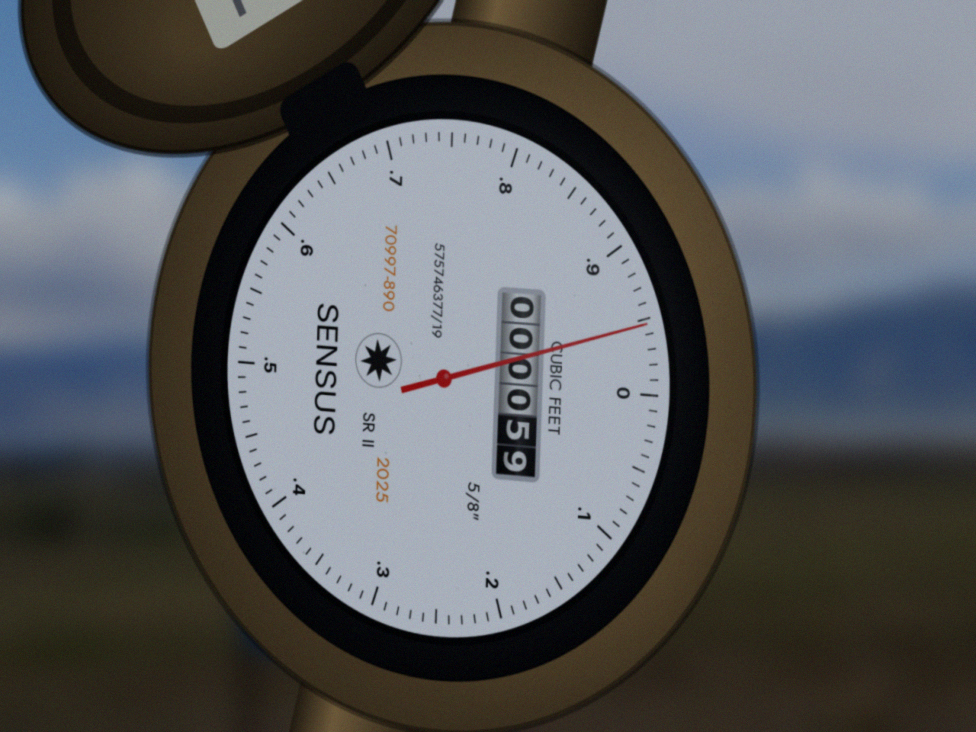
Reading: 58.95 ft³
